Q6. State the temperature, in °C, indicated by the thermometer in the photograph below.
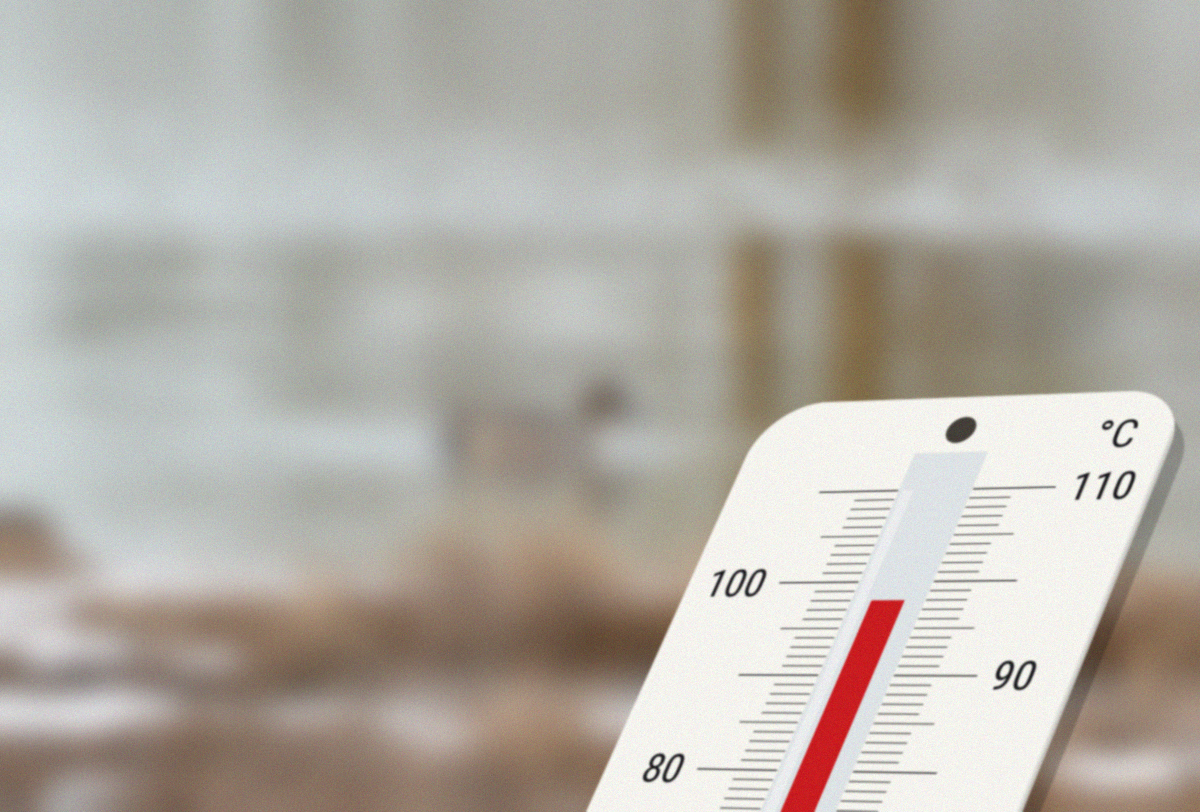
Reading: 98 °C
